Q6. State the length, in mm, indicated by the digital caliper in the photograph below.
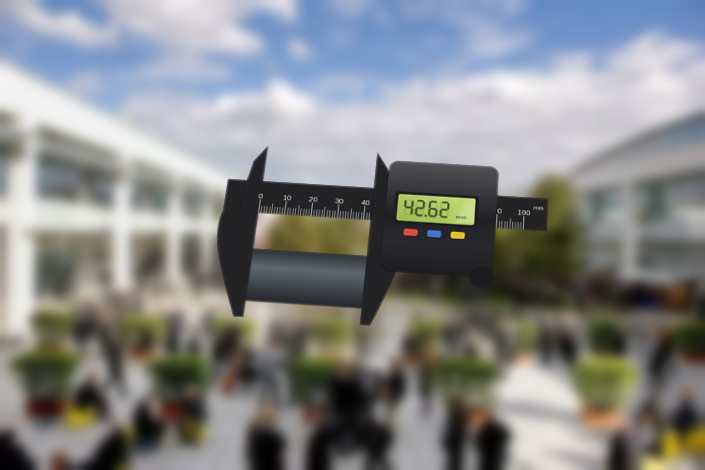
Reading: 42.62 mm
